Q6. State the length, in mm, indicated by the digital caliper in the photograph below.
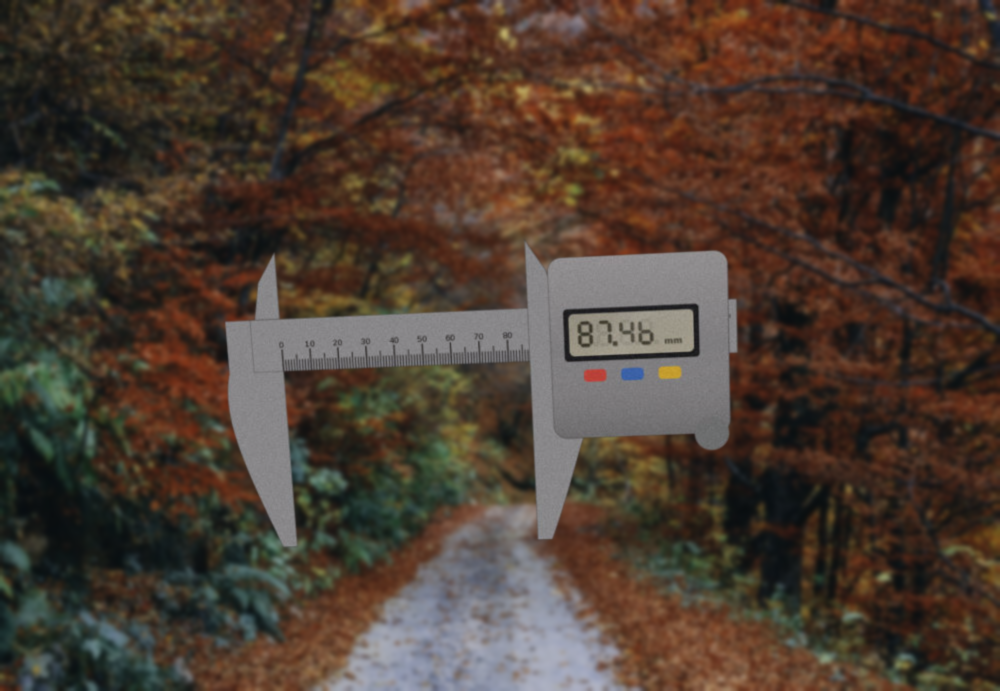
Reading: 87.46 mm
